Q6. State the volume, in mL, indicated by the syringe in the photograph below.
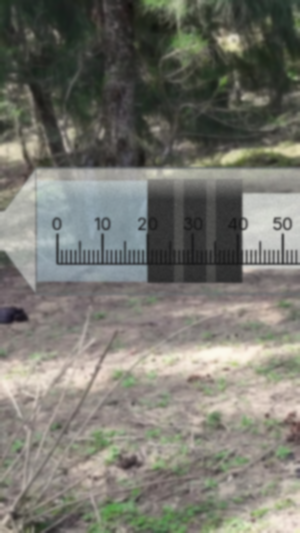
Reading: 20 mL
